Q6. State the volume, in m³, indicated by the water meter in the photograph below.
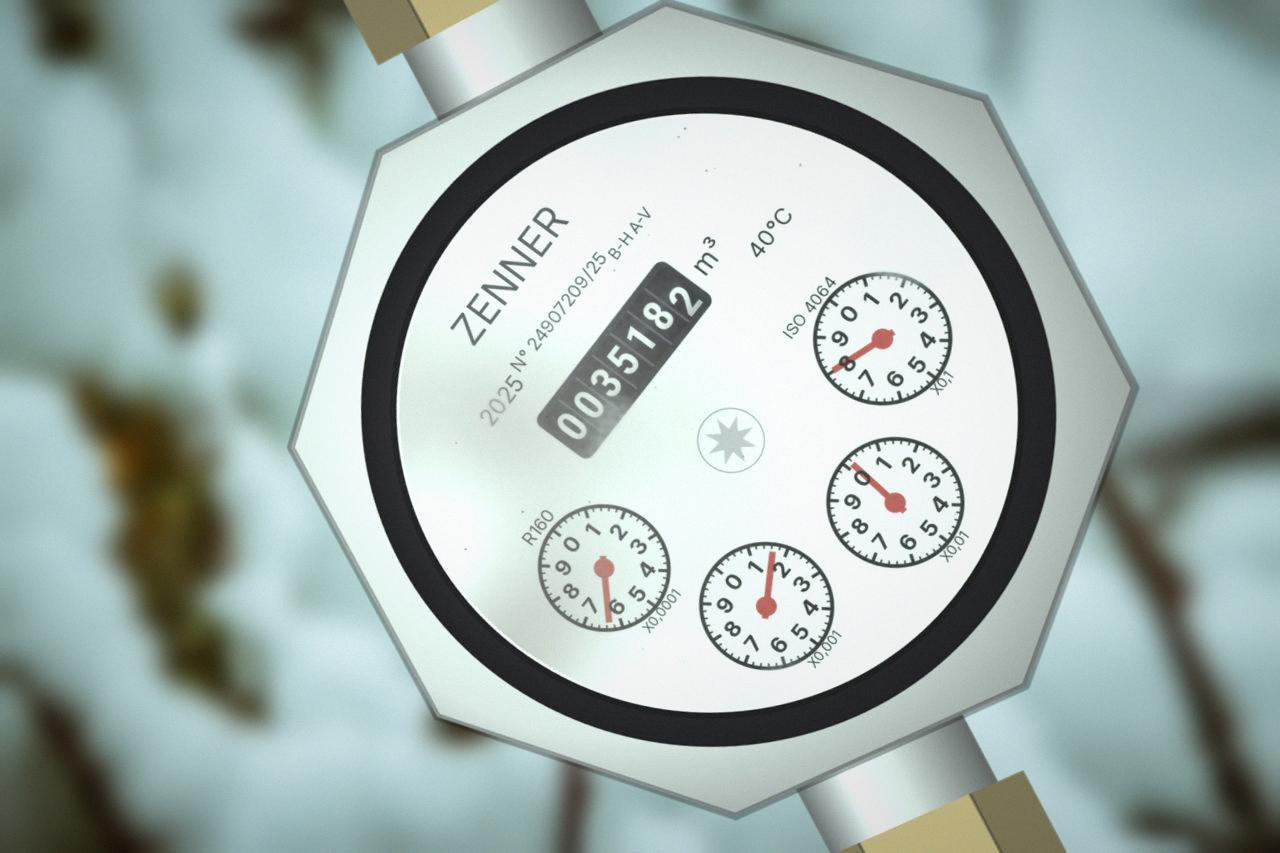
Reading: 35181.8016 m³
